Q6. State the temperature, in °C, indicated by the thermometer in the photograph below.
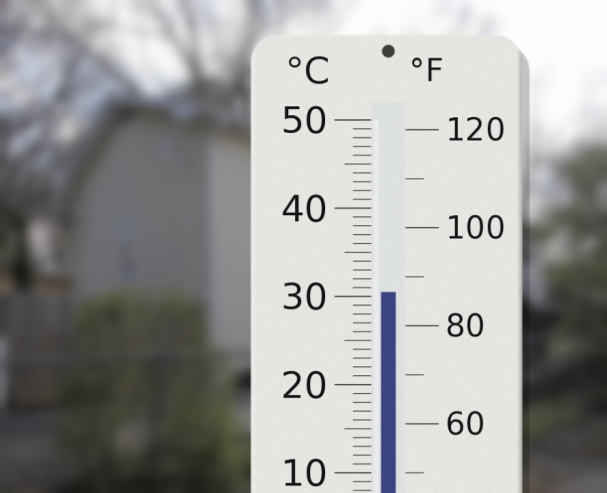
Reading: 30.5 °C
